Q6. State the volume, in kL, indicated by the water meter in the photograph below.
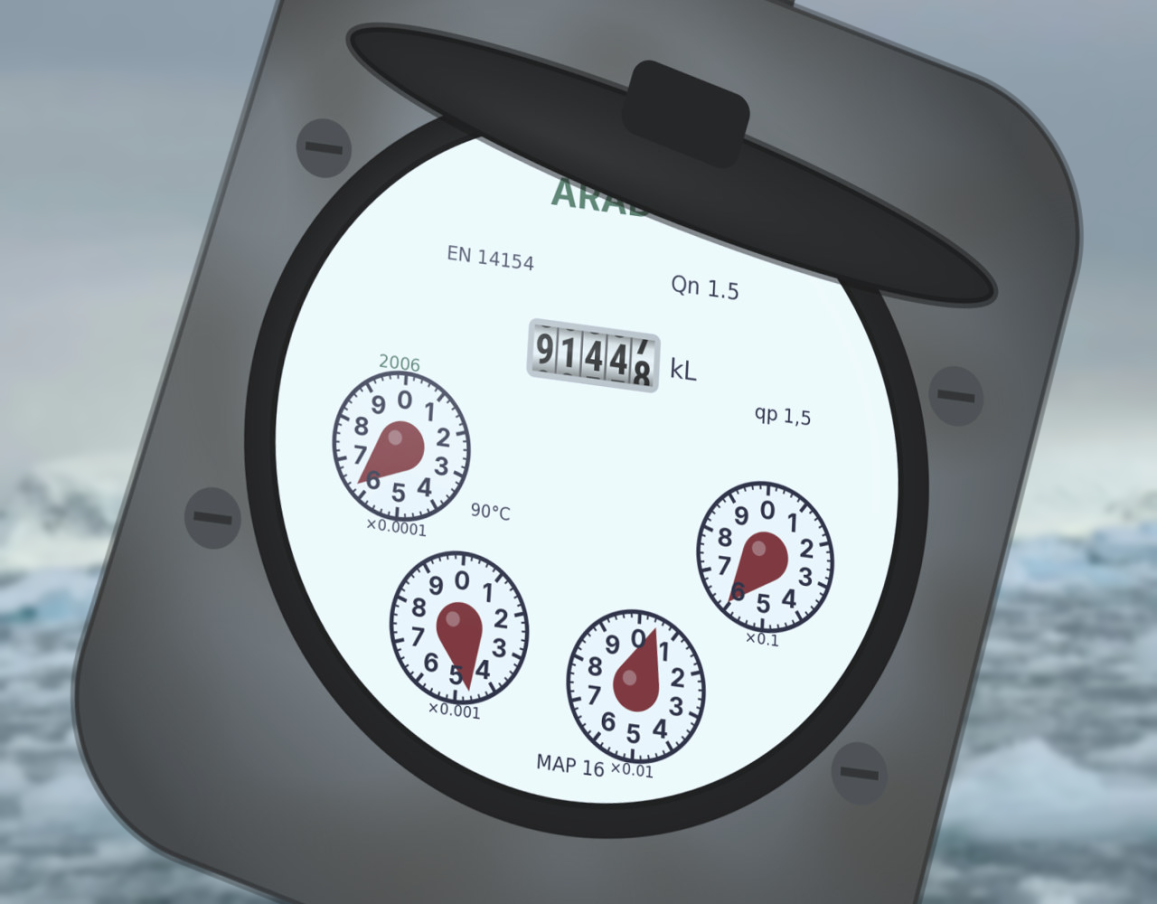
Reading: 91447.6046 kL
